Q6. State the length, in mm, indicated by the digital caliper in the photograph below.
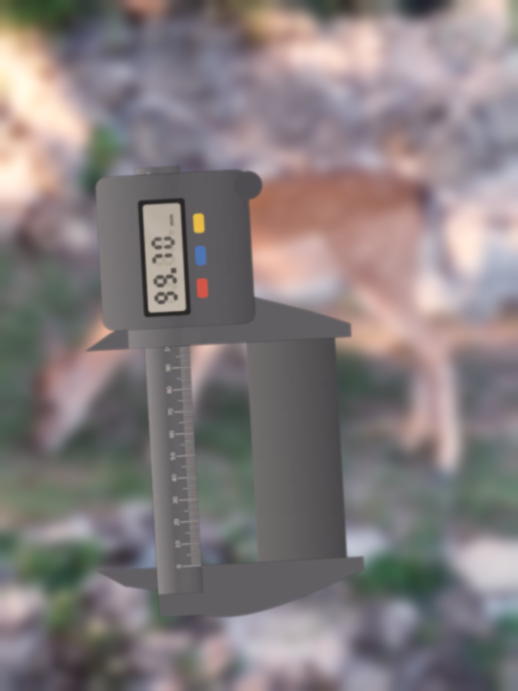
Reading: 99.70 mm
